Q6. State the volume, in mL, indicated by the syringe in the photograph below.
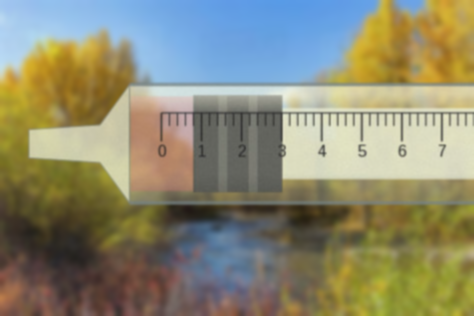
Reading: 0.8 mL
